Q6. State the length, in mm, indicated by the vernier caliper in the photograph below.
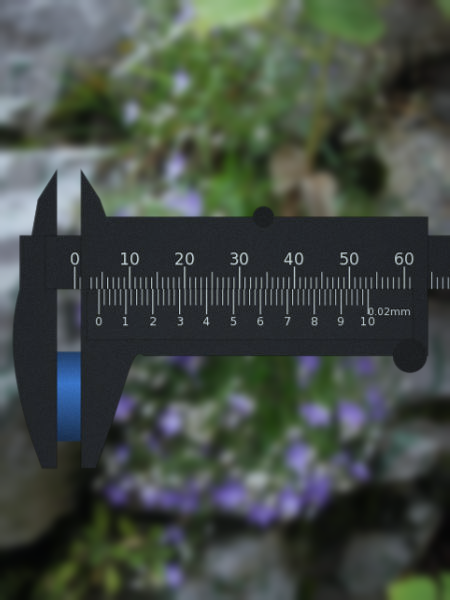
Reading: 4.4 mm
